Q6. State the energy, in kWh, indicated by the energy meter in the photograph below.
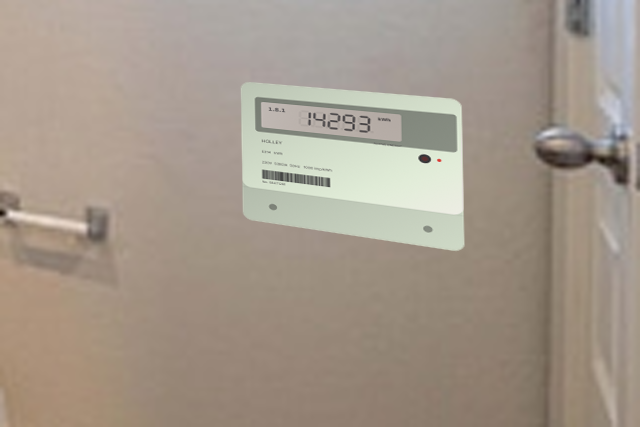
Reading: 14293 kWh
